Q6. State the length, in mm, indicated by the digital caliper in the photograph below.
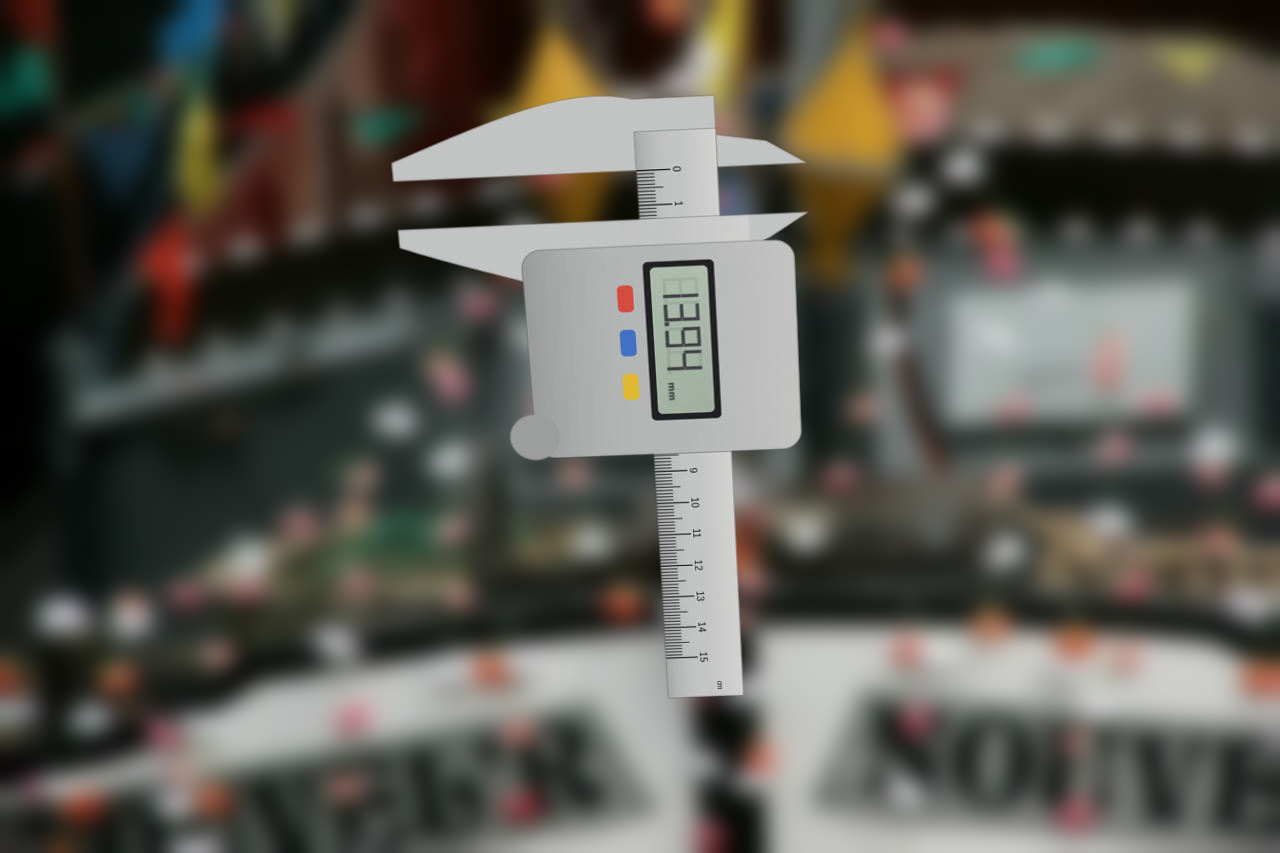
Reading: 13.94 mm
